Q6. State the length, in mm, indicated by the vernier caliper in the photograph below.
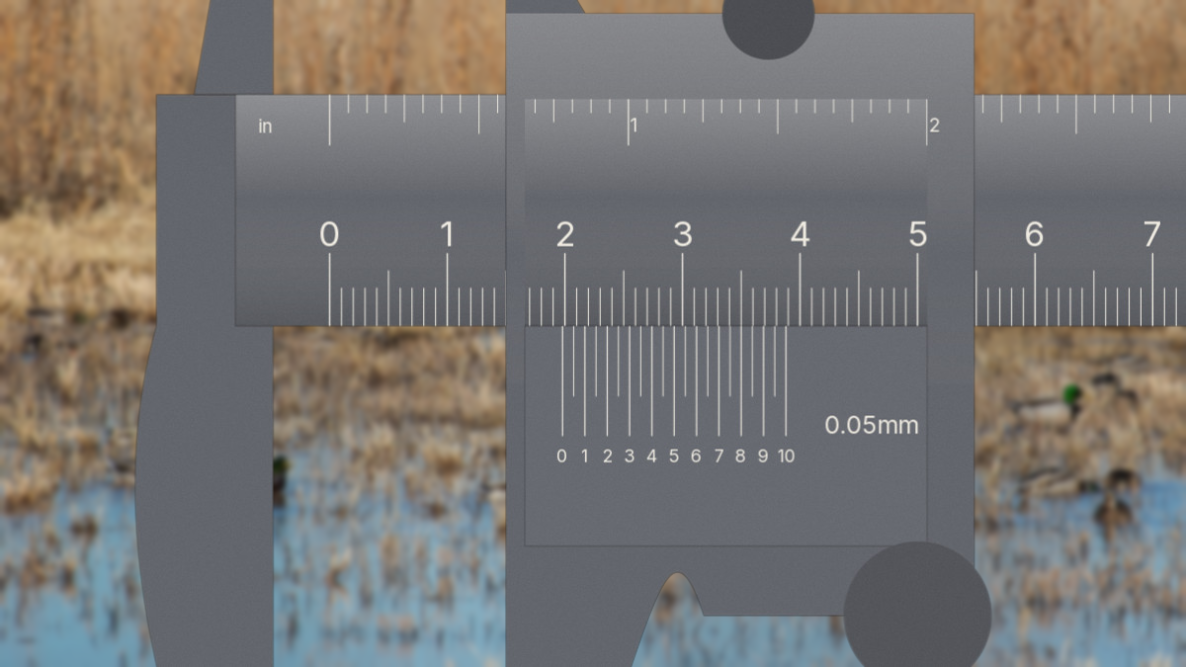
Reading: 19.8 mm
